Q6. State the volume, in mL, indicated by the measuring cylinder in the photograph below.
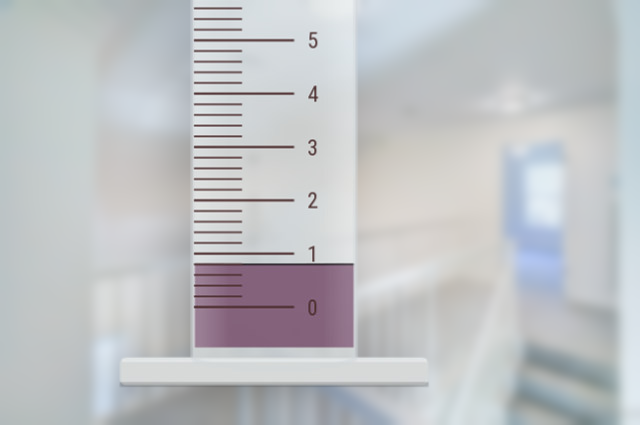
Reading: 0.8 mL
